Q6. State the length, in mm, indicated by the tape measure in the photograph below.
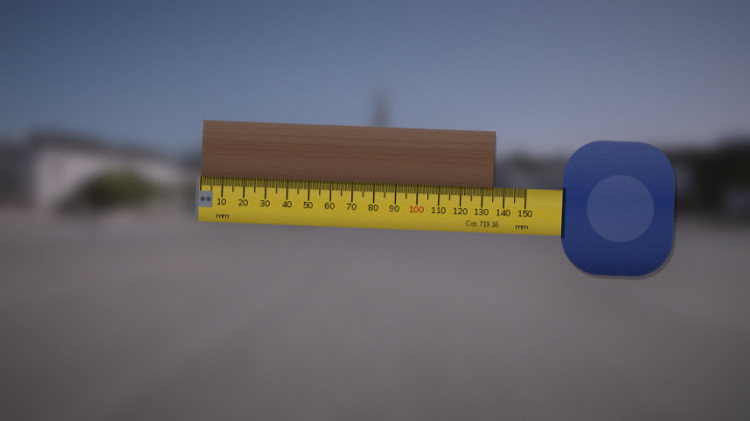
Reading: 135 mm
